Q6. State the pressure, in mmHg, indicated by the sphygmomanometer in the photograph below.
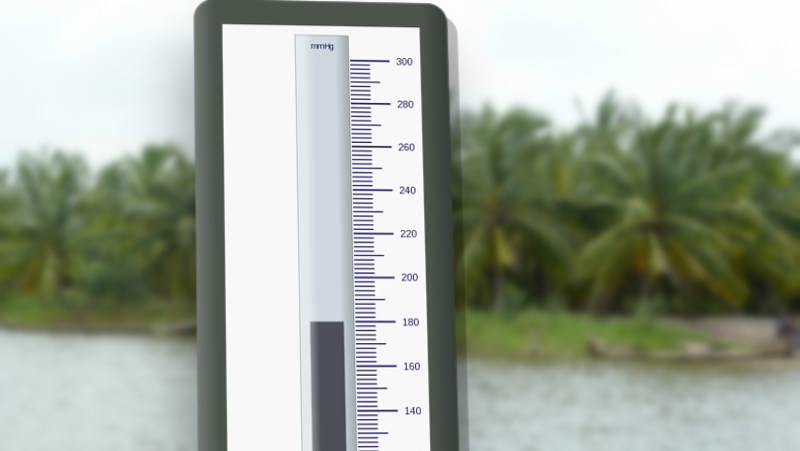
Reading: 180 mmHg
